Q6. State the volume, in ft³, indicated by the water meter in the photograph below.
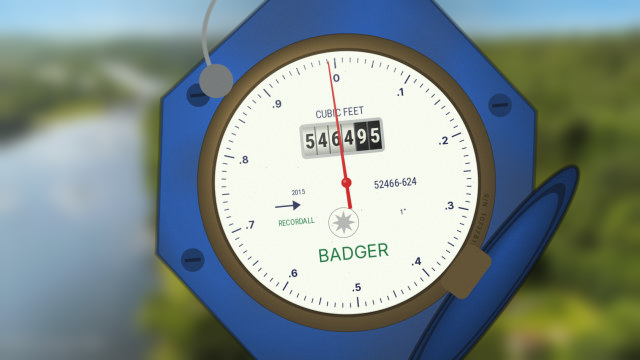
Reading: 546494.99 ft³
